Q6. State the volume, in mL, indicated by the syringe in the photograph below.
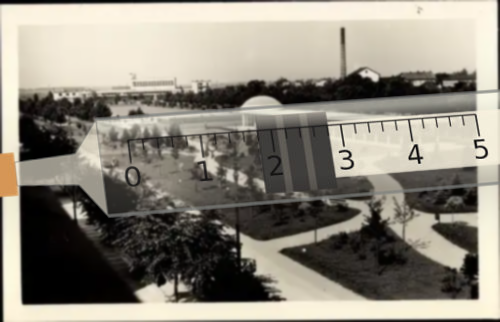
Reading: 1.8 mL
